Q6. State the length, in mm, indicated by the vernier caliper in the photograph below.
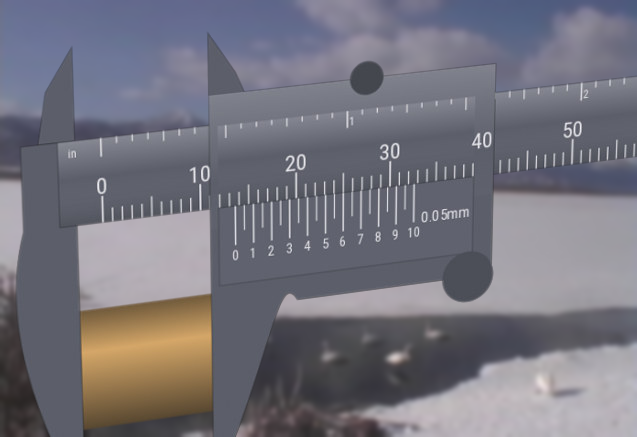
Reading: 13.6 mm
